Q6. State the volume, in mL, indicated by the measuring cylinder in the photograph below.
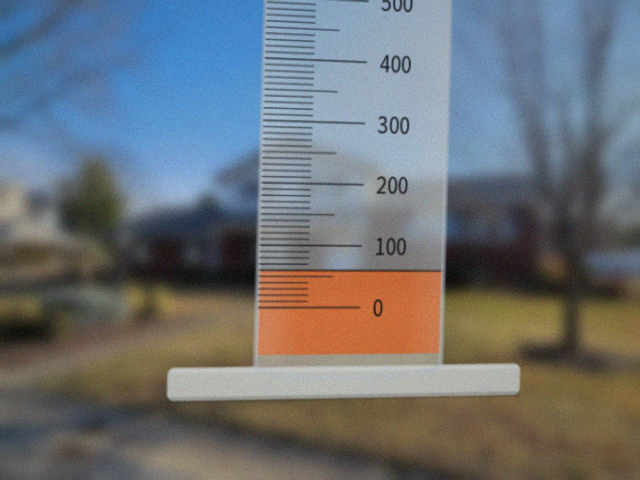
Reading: 60 mL
